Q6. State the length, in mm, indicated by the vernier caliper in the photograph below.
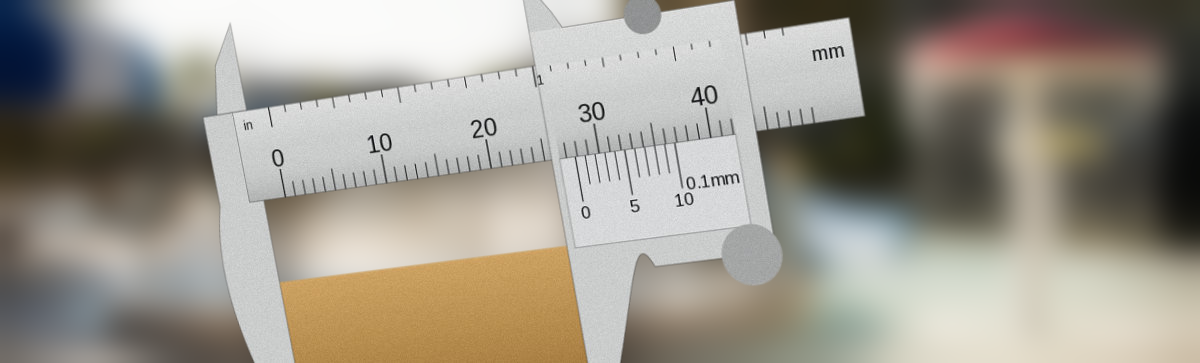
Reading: 27.8 mm
